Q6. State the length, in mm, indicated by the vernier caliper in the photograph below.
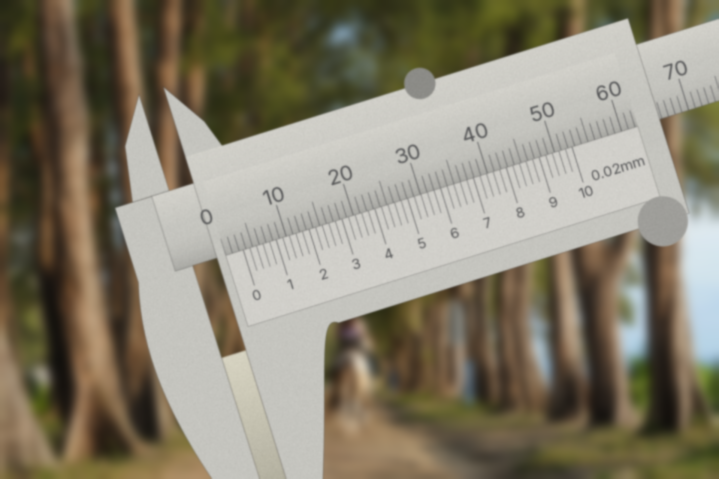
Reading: 3.6 mm
